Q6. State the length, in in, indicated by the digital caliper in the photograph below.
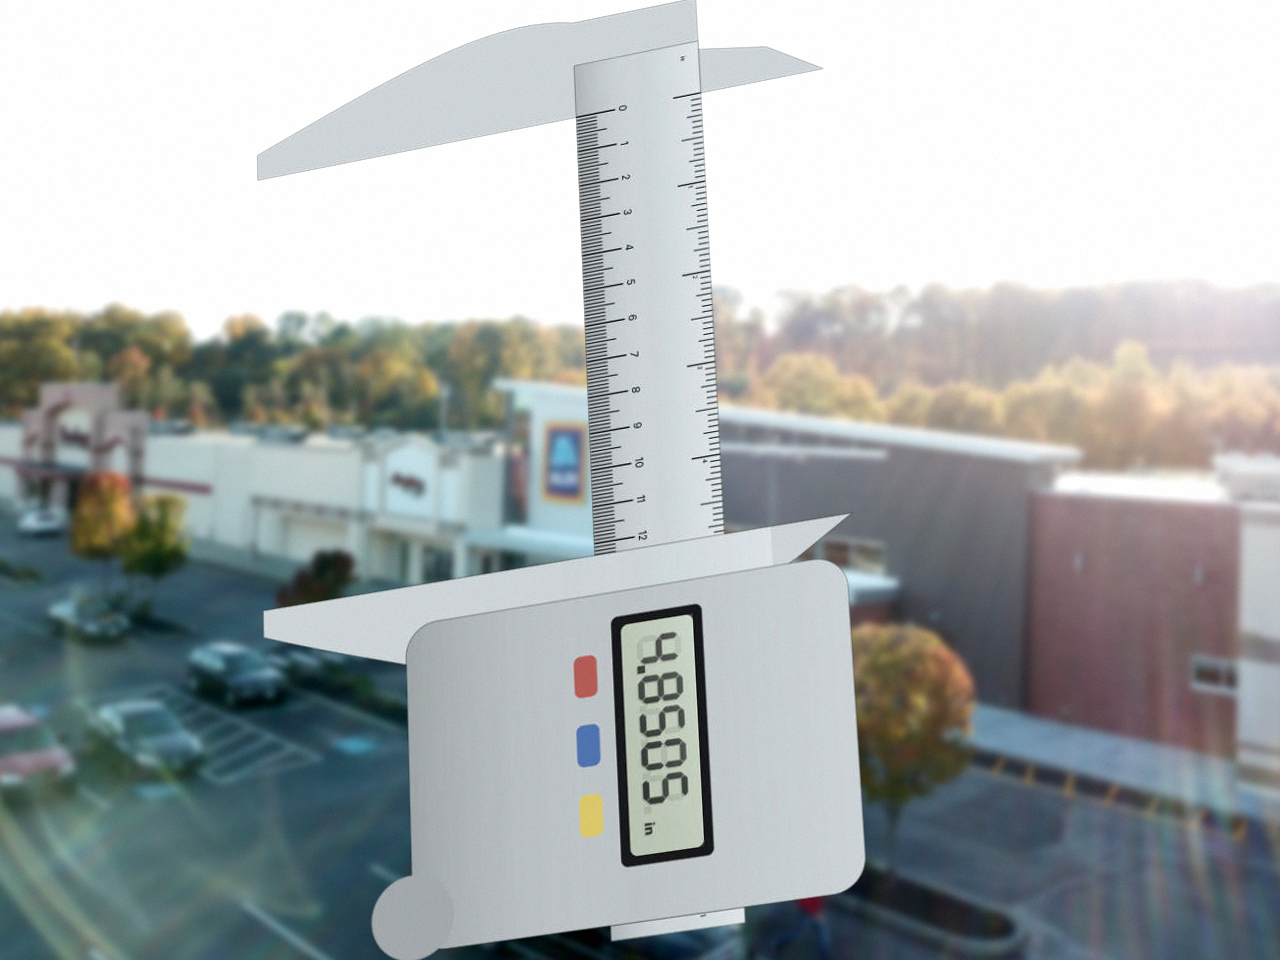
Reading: 4.8505 in
